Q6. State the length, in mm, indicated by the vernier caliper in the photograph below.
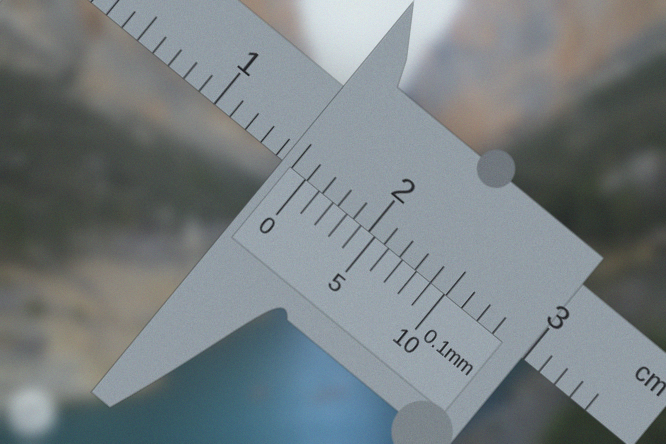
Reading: 15.9 mm
